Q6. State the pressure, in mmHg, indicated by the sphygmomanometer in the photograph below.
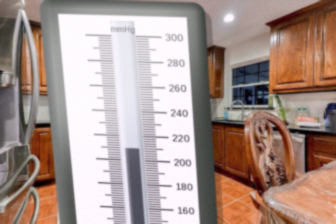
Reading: 210 mmHg
